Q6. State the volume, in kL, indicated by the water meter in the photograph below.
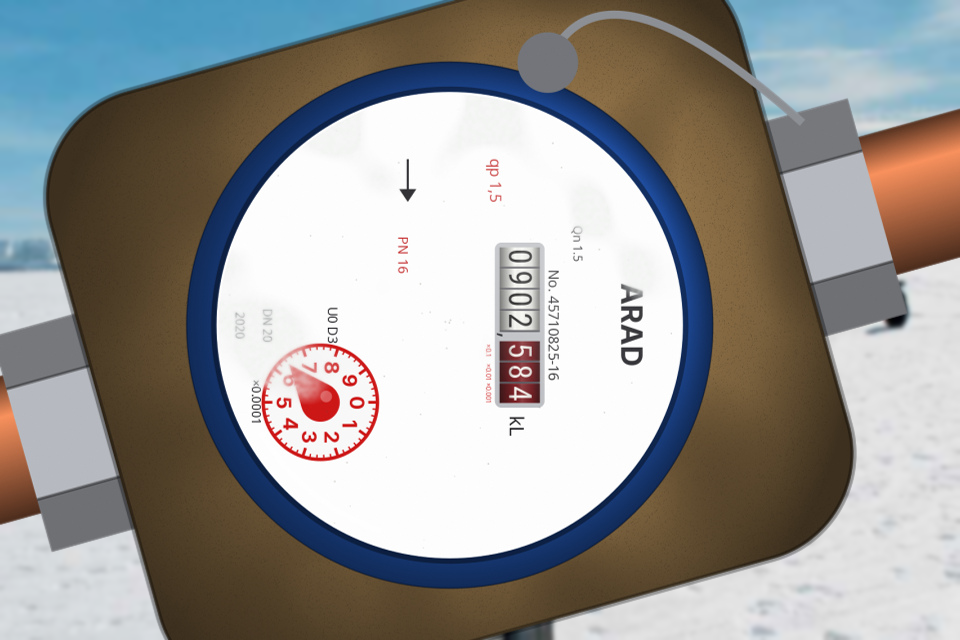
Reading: 902.5846 kL
